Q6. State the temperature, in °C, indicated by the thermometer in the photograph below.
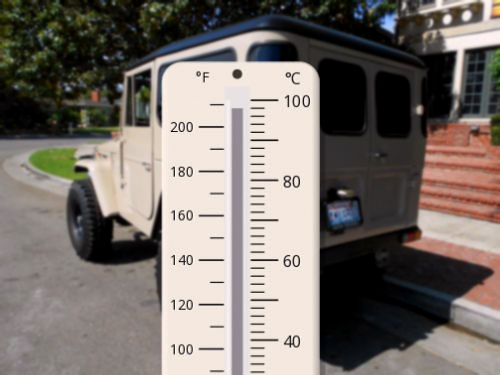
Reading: 98 °C
